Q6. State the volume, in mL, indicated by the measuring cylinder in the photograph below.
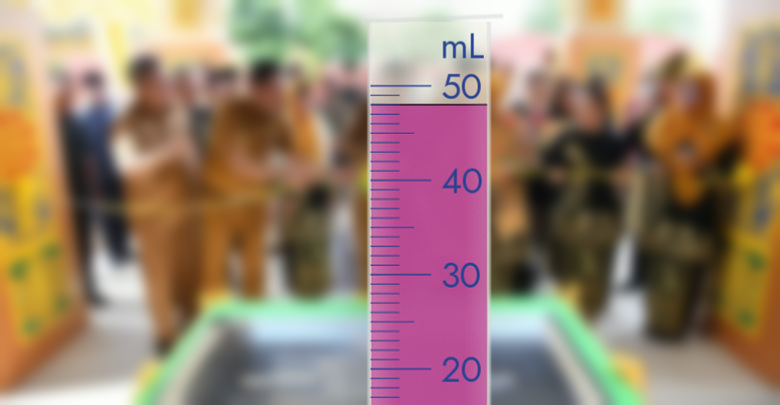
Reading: 48 mL
